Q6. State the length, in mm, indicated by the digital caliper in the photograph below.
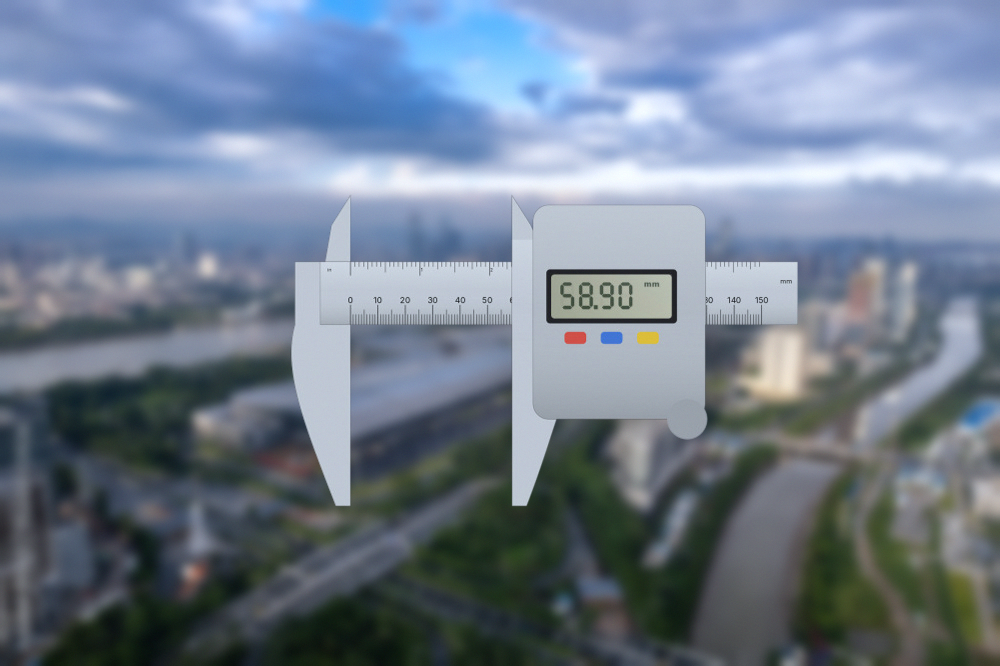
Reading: 58.90 mm
